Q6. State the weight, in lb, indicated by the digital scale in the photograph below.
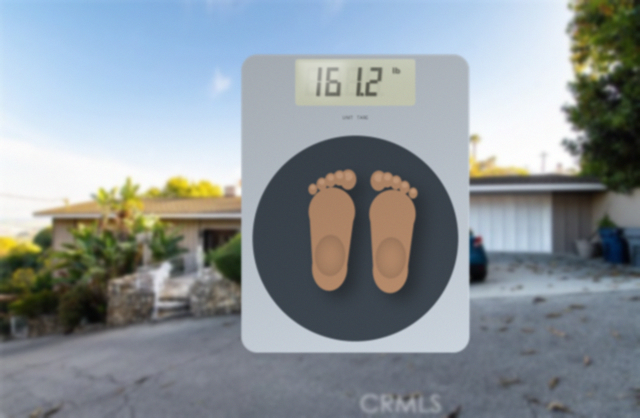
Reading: 161.2 lb
